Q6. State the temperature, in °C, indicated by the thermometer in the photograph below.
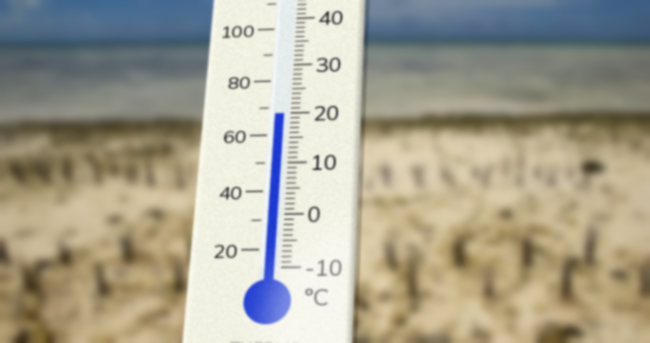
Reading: 20 °C
